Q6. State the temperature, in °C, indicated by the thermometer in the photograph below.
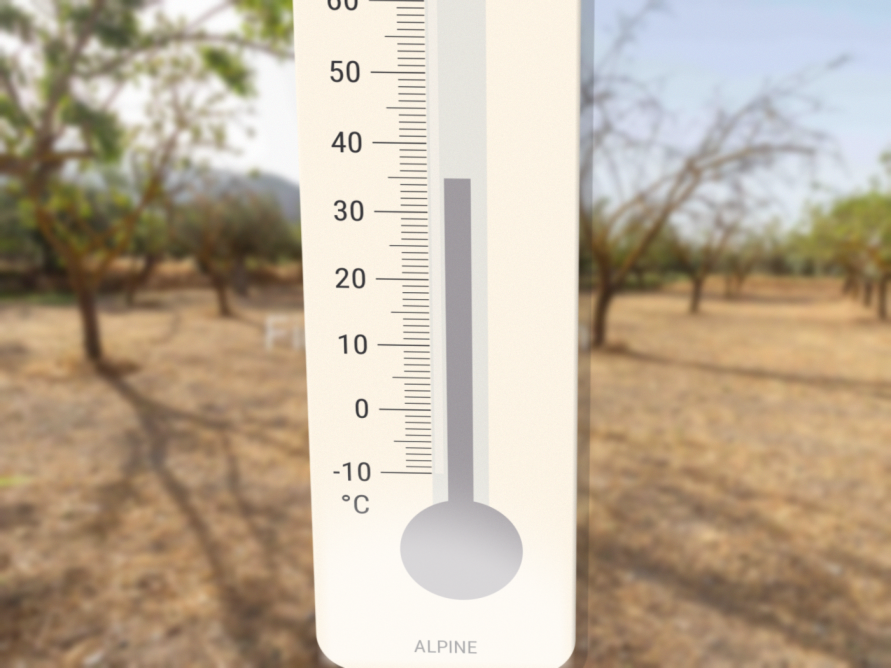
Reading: 35 °C
